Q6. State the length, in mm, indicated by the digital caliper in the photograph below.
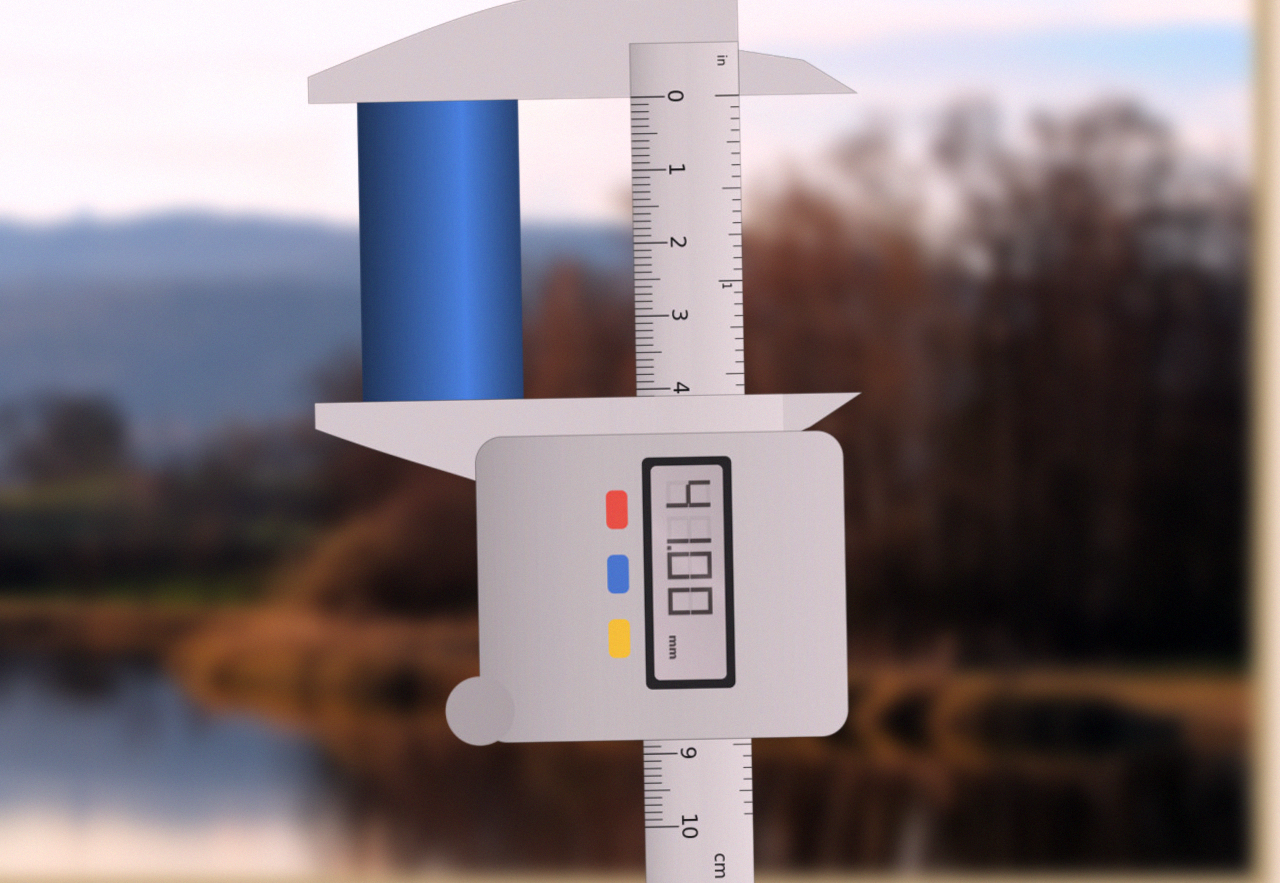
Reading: 41.00 mm
